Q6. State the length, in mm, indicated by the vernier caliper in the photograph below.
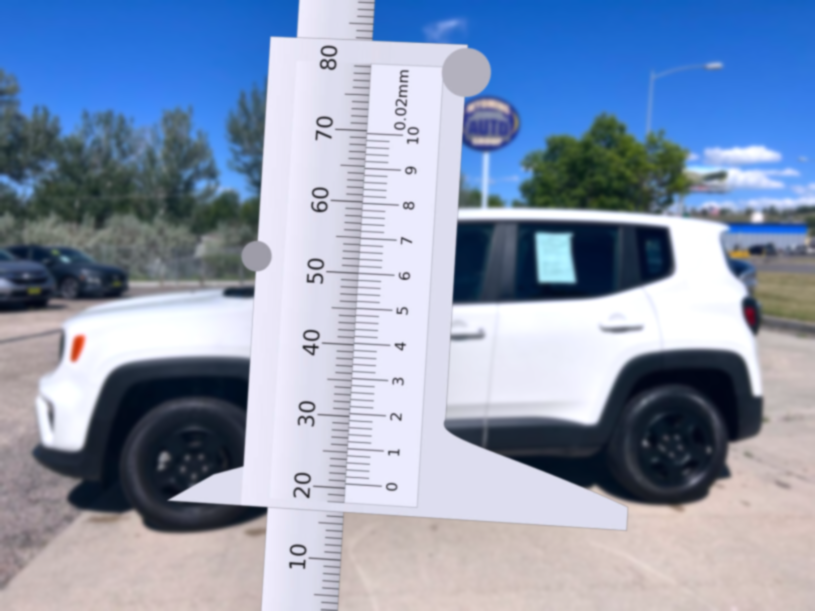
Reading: 20.6 mm
